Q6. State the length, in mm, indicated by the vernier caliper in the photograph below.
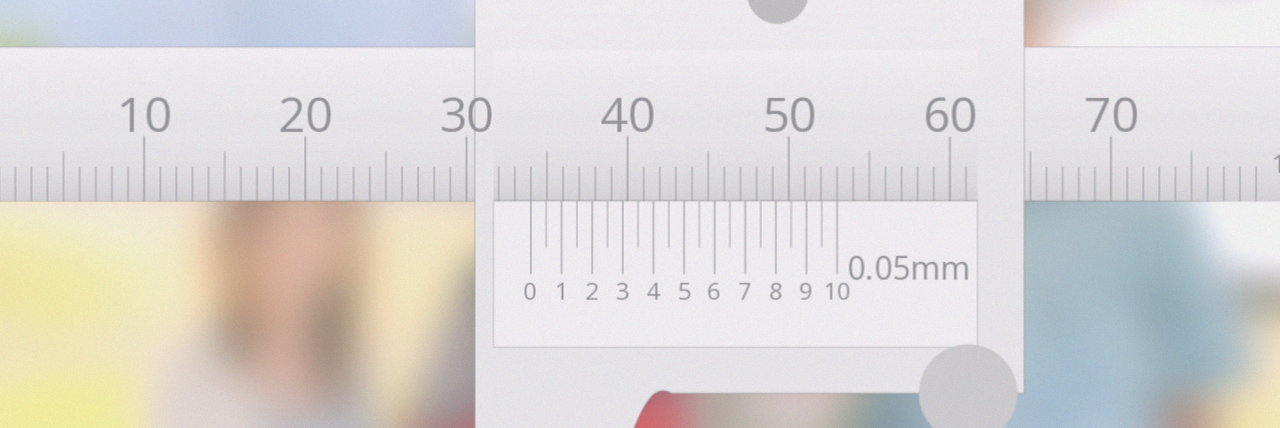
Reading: 34.0 mm
